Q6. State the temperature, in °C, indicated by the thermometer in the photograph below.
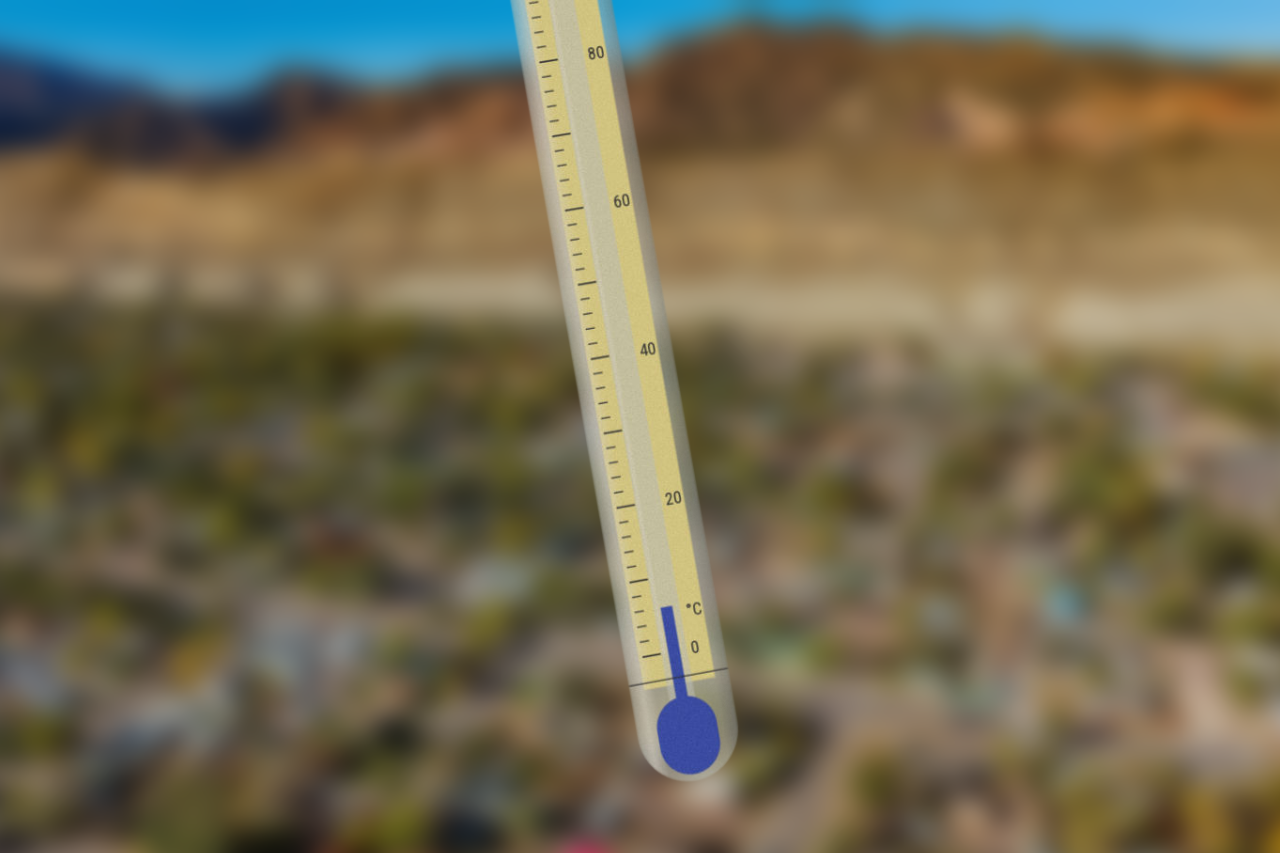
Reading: 6 °C
